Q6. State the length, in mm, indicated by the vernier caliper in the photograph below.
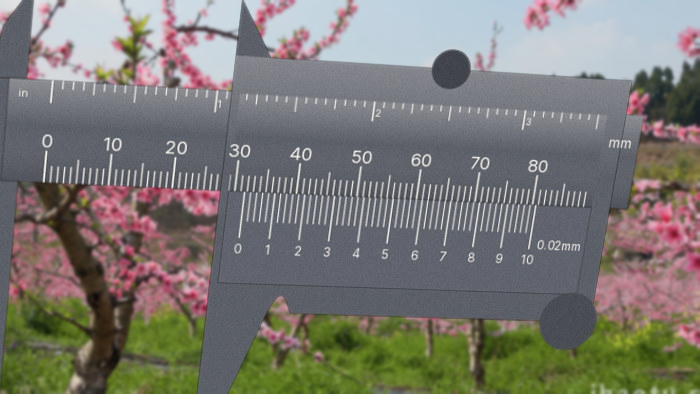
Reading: 31.6 mm
